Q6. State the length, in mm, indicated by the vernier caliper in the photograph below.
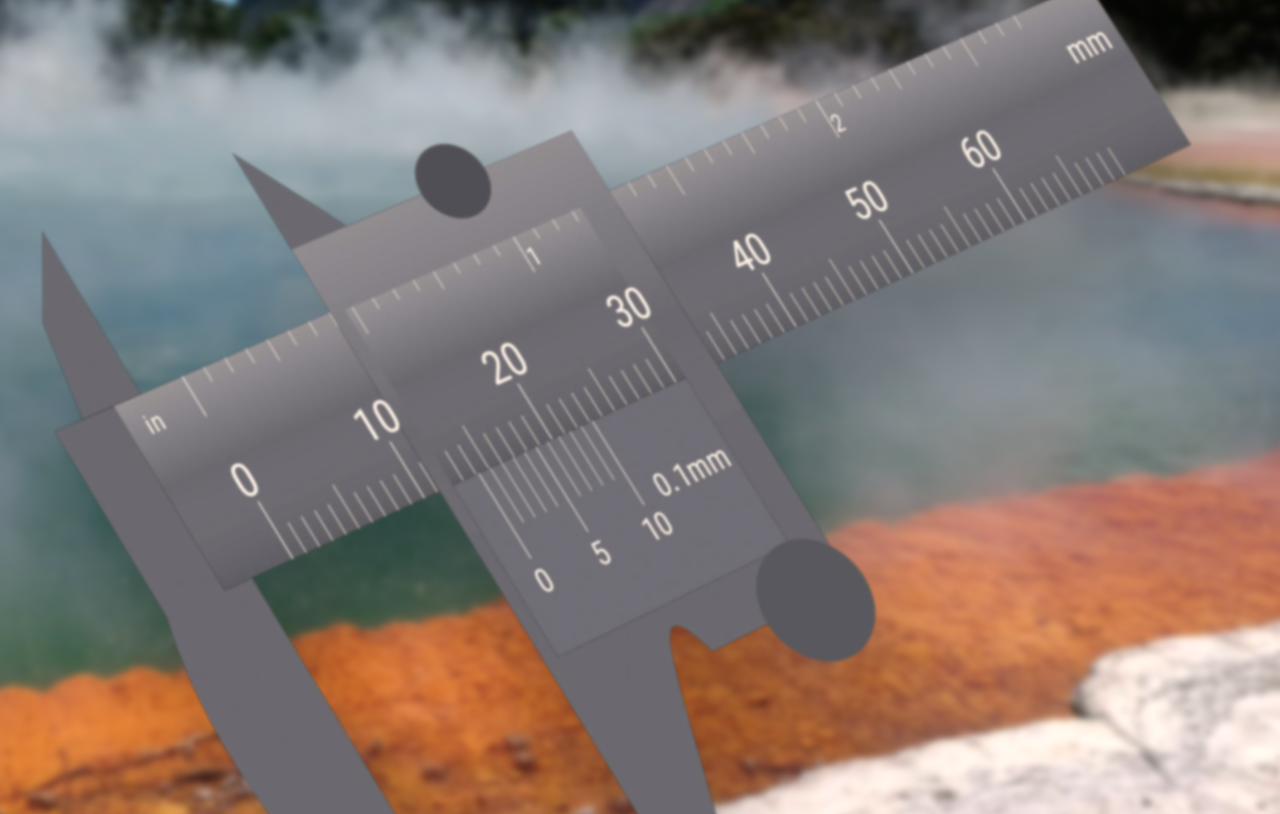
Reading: 14.2 mm
